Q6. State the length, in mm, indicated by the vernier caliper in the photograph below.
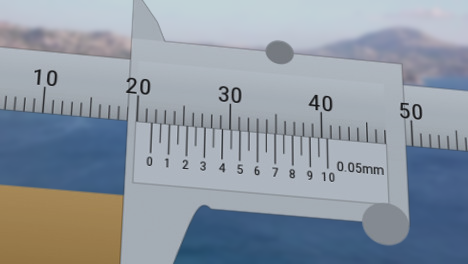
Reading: 21.6 mm
